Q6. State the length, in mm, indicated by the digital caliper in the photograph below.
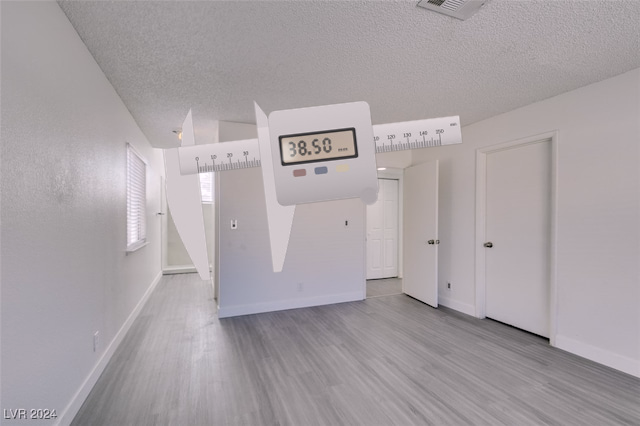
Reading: 38.50 mm
